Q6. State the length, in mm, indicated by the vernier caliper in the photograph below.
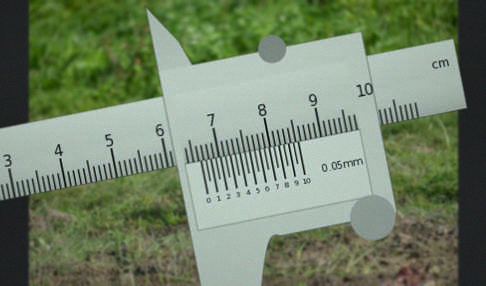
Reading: 66.5 mm
